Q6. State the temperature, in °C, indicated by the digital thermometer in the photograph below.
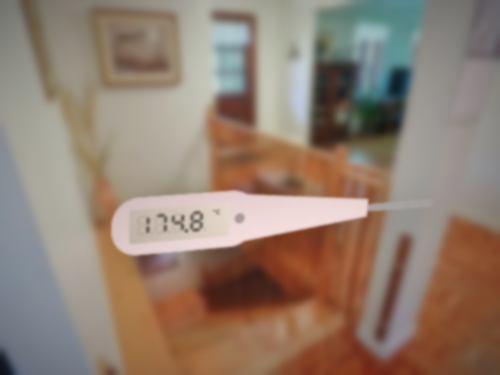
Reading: 174.8 °C
